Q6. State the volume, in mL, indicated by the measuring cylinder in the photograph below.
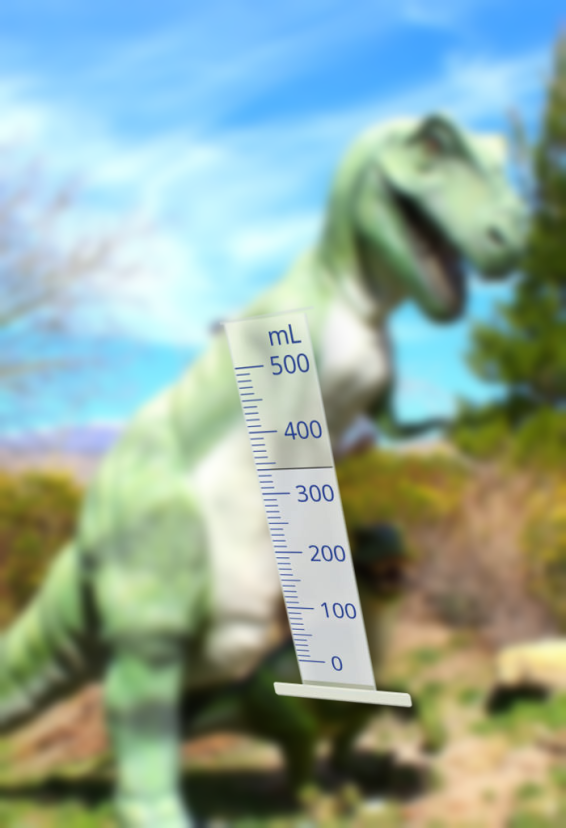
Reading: 340 mL
